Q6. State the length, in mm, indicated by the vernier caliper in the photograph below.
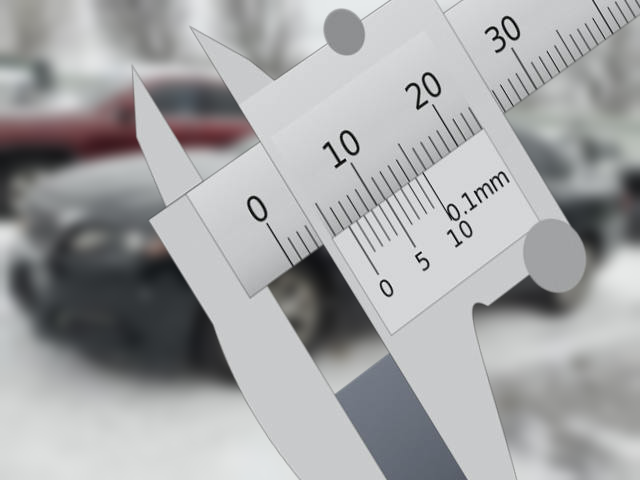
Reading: 6.6 mm
